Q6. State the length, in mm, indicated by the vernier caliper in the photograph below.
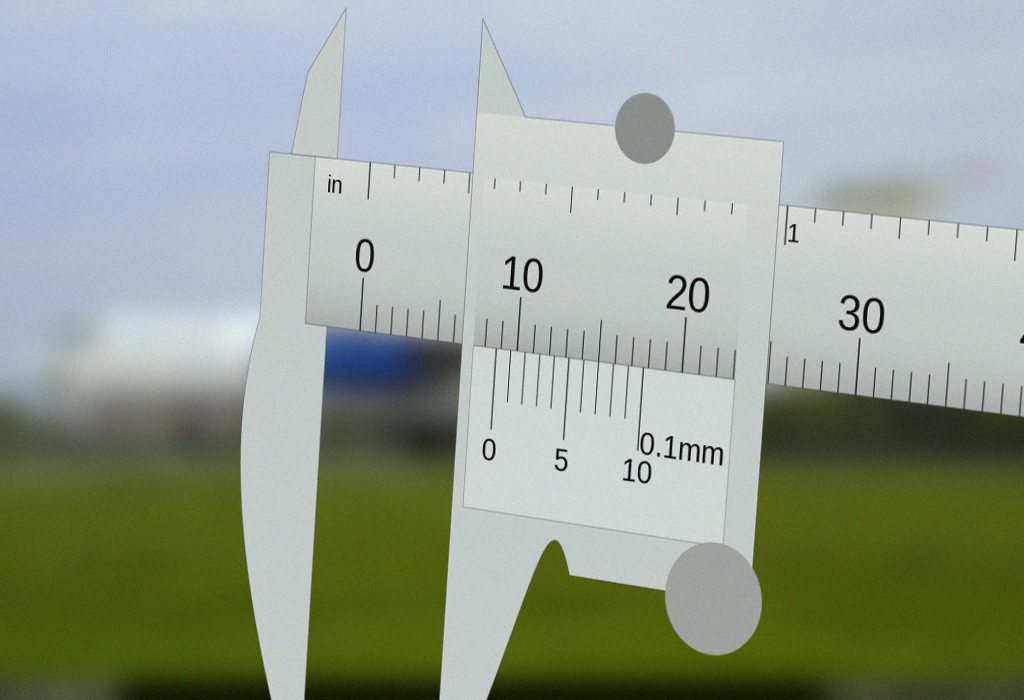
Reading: 8.7 mm
